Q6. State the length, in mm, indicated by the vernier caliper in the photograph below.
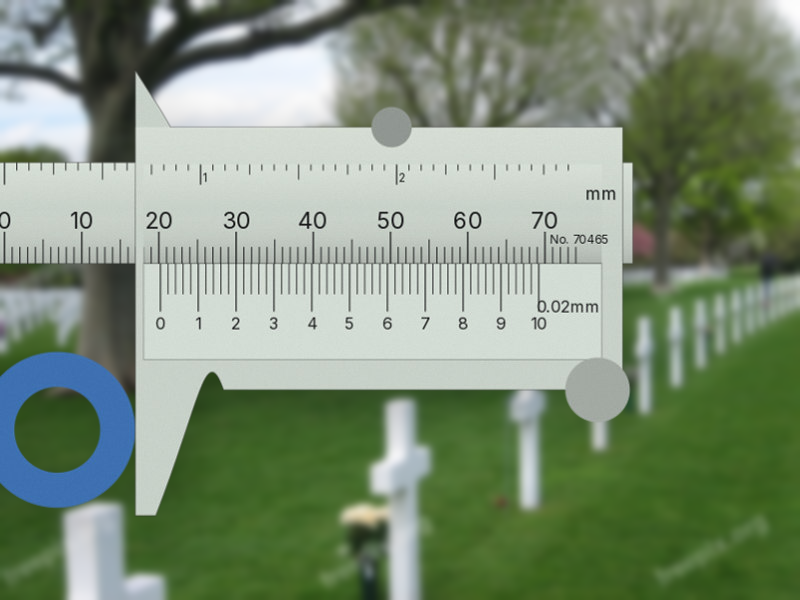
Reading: 20.2 mm
